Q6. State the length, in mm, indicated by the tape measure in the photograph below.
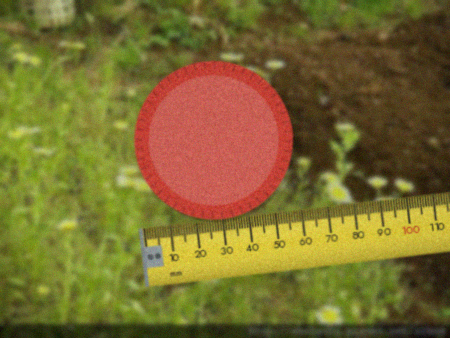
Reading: 60 mm
